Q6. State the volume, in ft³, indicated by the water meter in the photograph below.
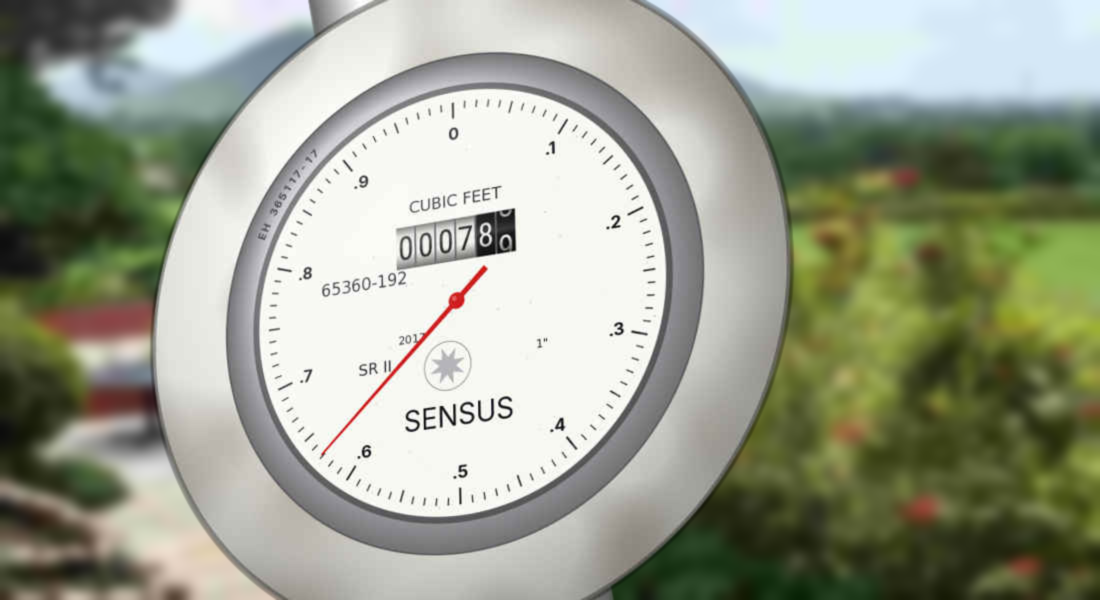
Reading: 788.63 ft³
